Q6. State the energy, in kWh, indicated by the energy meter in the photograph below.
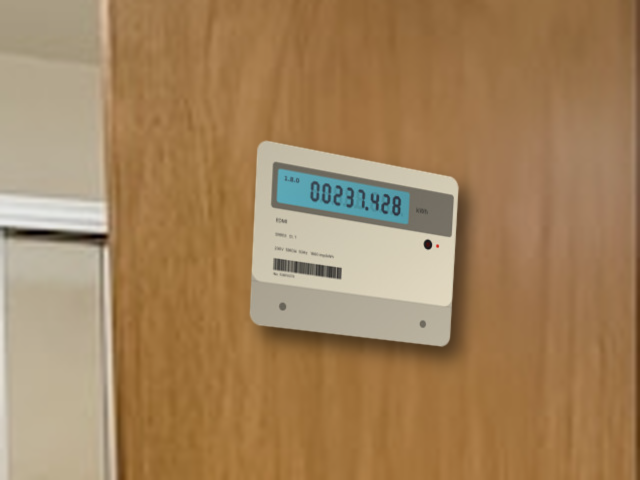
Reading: 237.428 kWh
